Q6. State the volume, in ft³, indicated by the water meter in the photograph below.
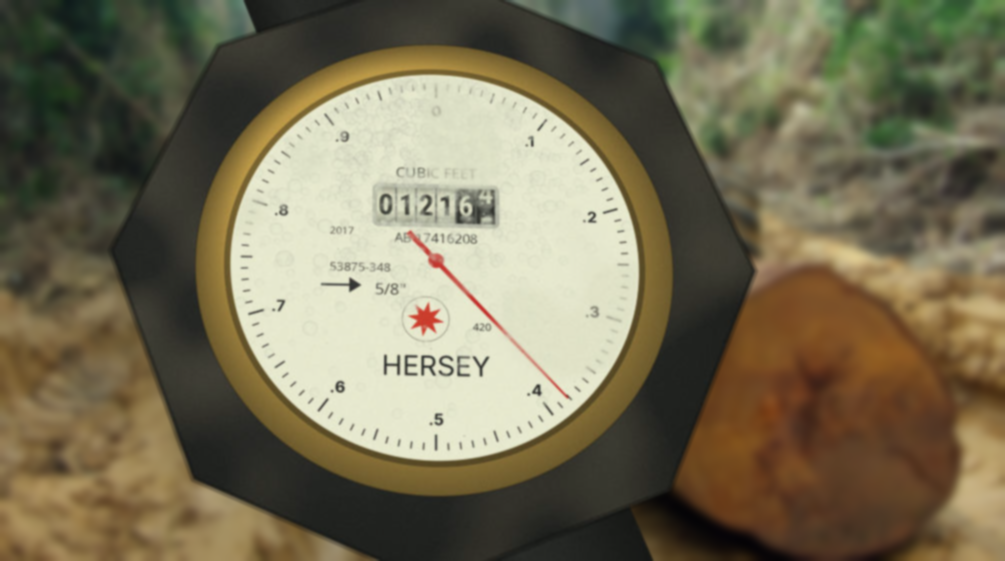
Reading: 12164.38 ft³
